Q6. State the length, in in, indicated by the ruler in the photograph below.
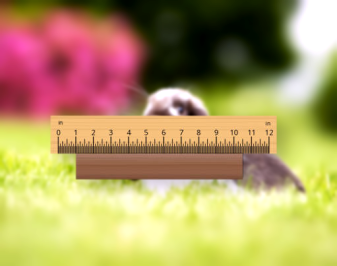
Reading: 9.5 in
